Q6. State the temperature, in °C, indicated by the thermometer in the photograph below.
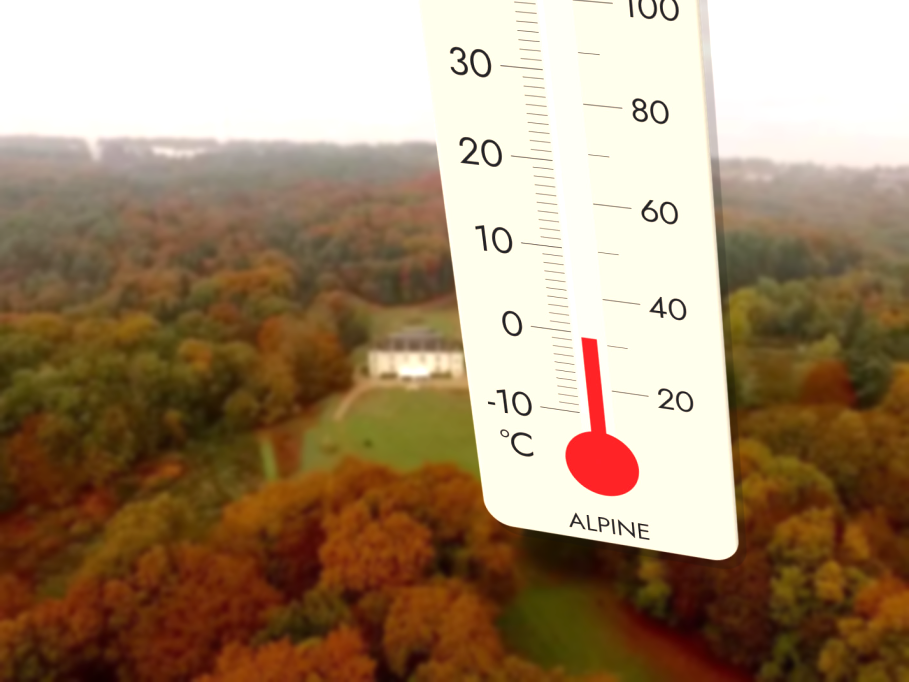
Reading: -0.5 °C
